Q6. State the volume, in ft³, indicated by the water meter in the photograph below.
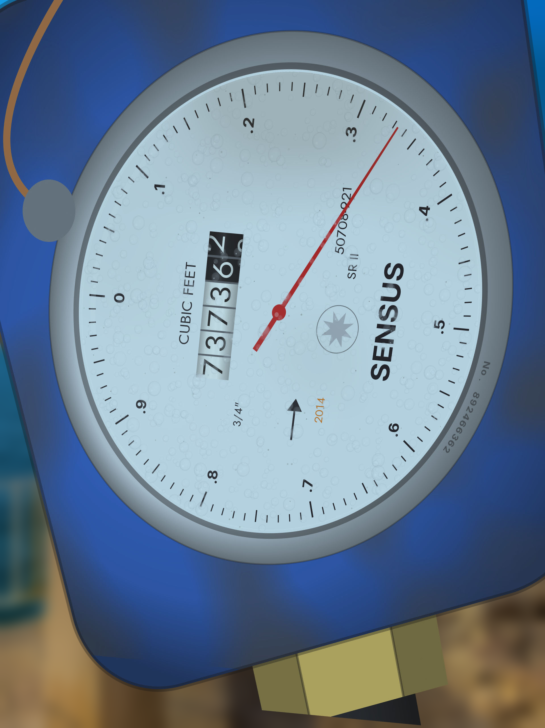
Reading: 737362.33 ft³
